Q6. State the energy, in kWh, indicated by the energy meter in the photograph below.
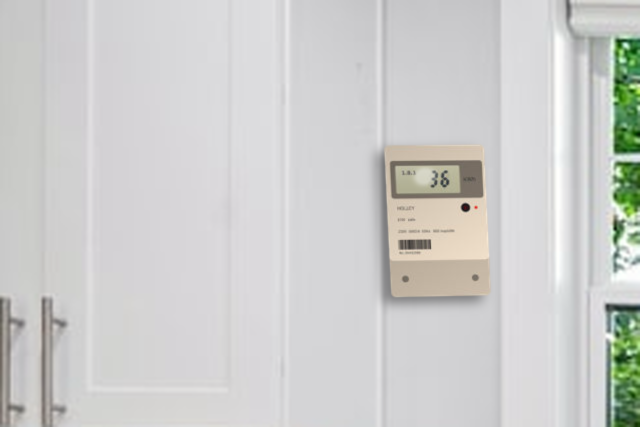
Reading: 36 kWh
